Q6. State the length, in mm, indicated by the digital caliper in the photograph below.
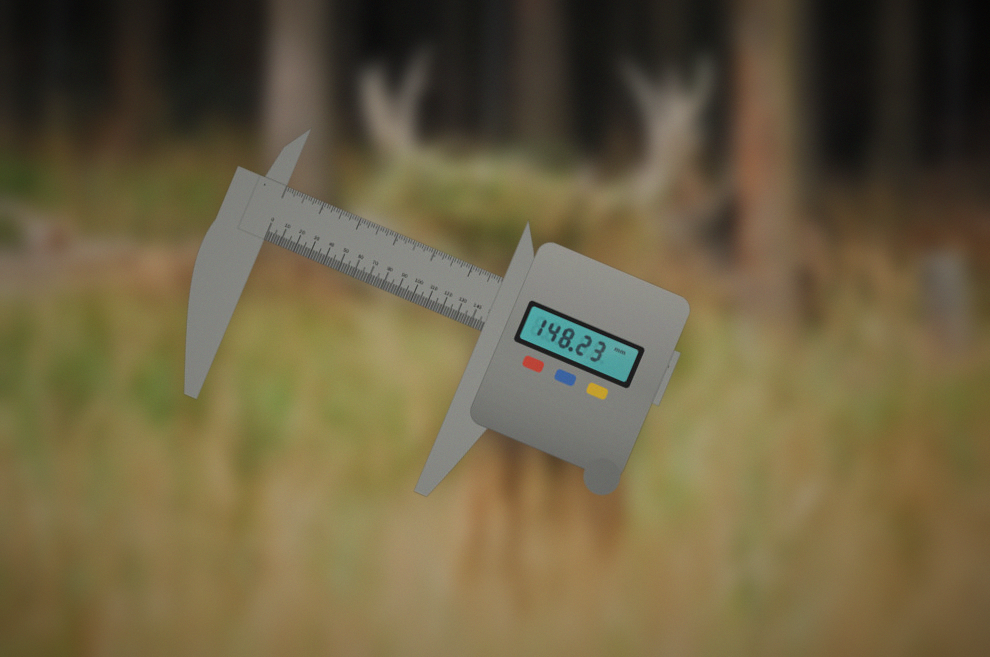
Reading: 148.23 mm
